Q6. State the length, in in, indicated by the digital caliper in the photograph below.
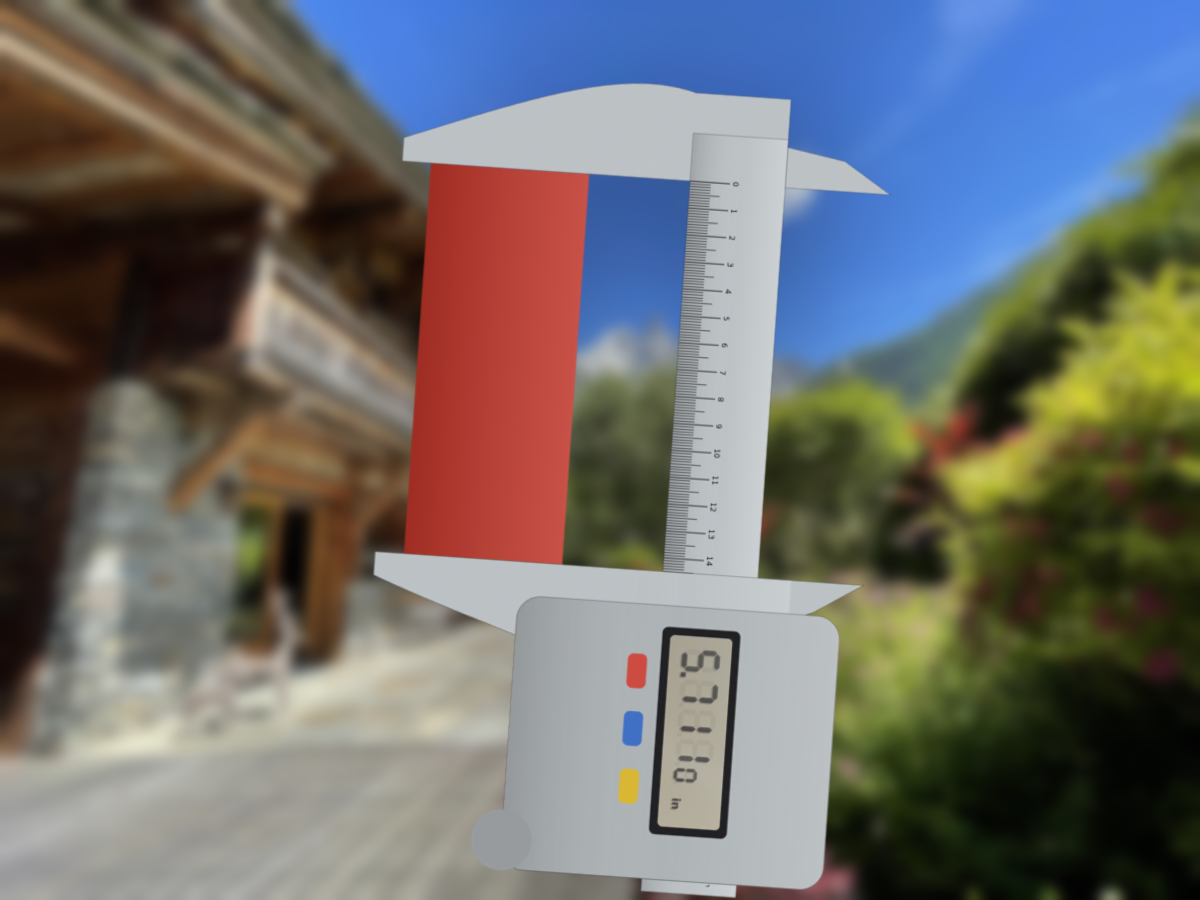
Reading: 5.7110 in
